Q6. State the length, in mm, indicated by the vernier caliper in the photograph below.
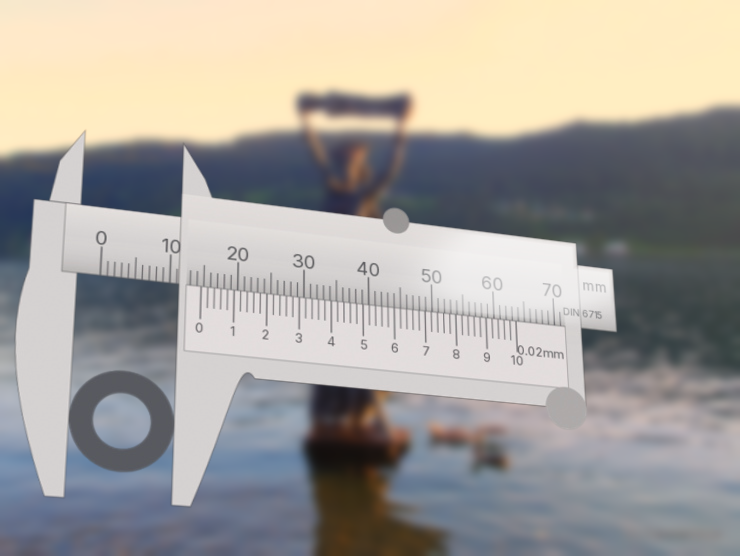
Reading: 14.6 mm
